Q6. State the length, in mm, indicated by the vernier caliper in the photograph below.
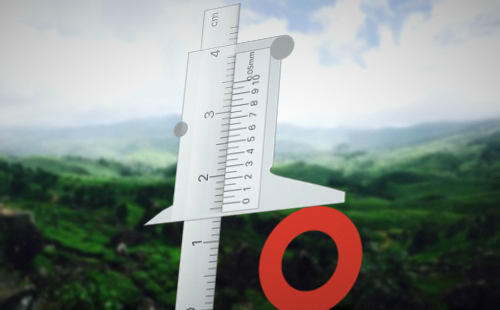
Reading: 15.6 mm
